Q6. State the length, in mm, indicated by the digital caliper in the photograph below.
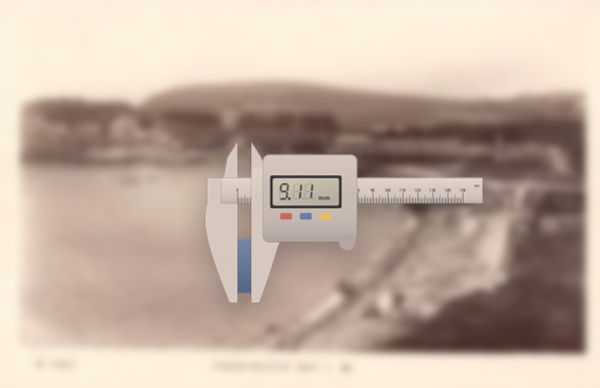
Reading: 9.11 mm
